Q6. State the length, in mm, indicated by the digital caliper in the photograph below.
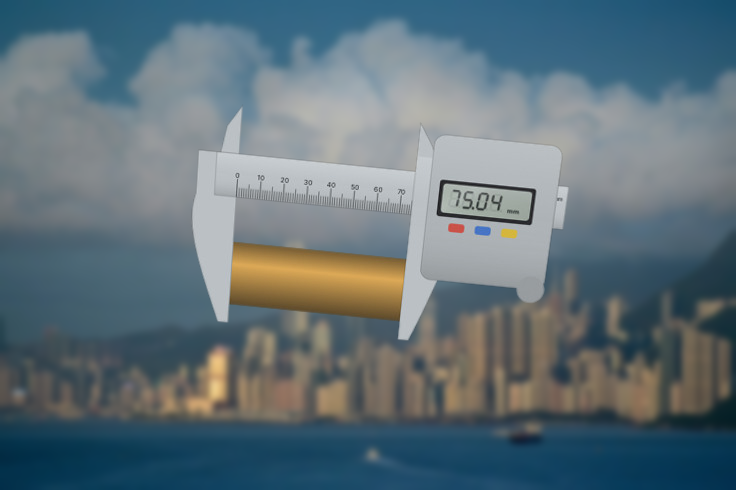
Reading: 75.04 mm
